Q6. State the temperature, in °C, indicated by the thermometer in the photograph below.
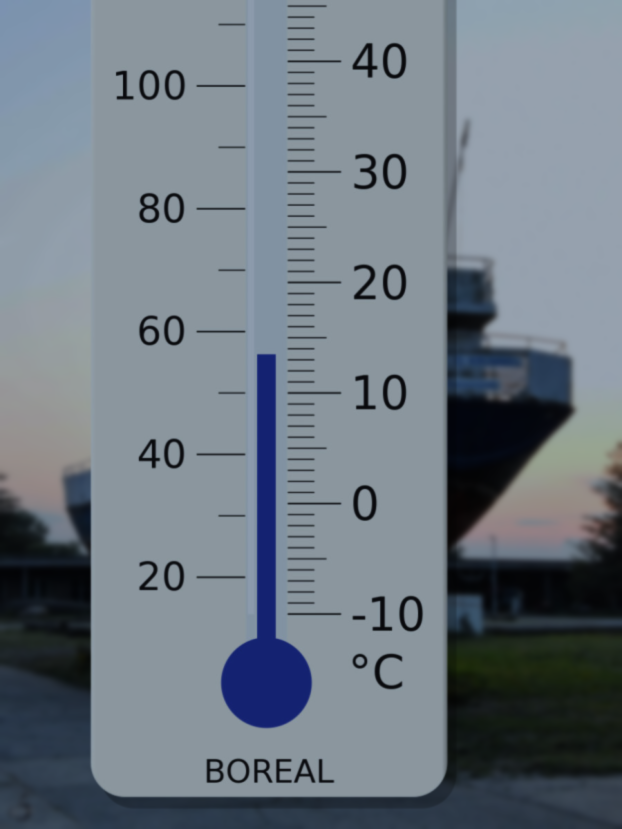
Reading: 13.5 °C
